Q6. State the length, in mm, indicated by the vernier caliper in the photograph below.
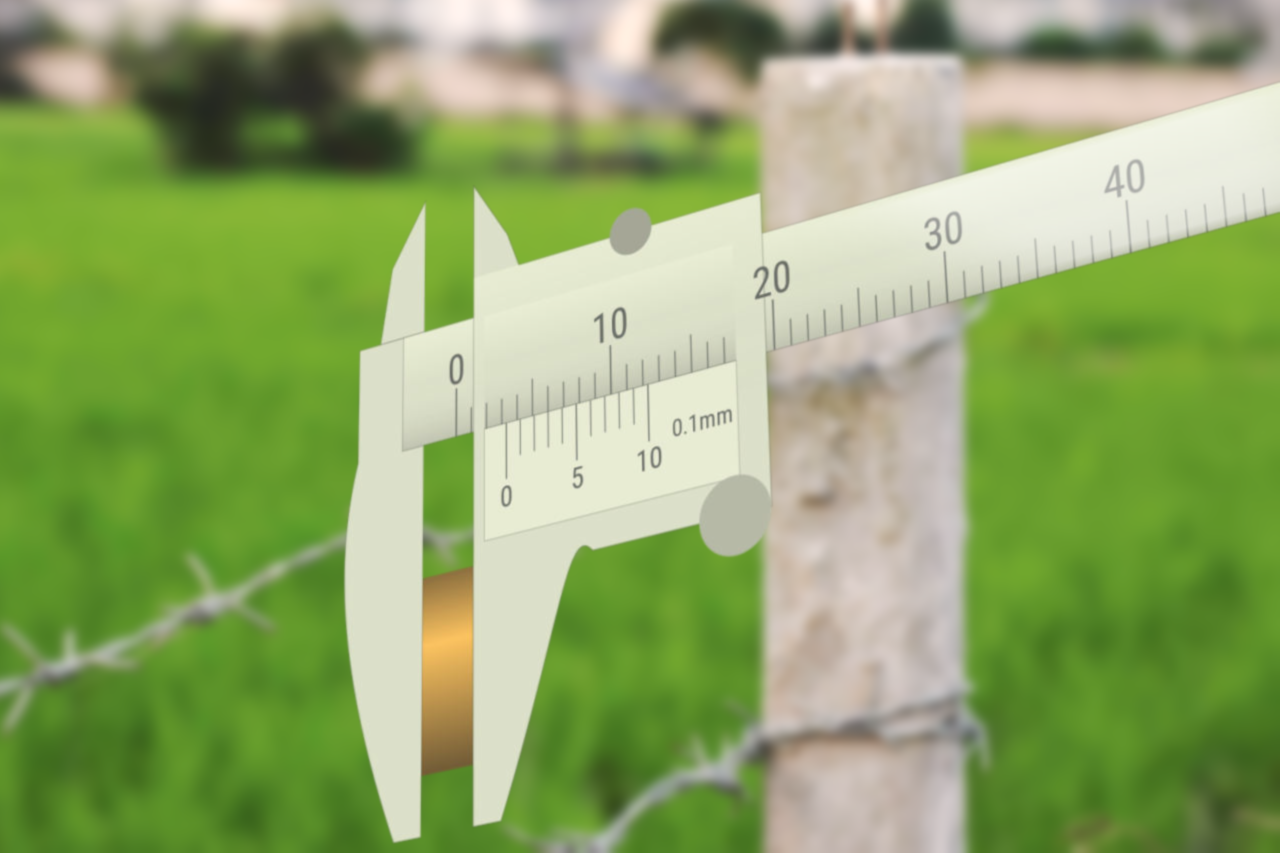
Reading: 3.3 mm
